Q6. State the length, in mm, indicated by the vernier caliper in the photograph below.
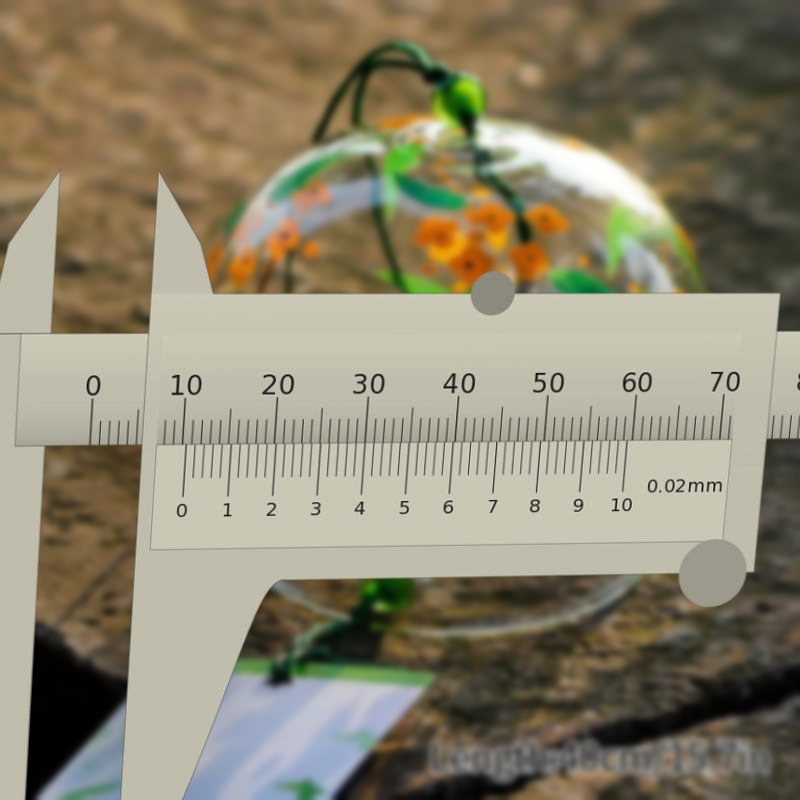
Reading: 10.4 mm
